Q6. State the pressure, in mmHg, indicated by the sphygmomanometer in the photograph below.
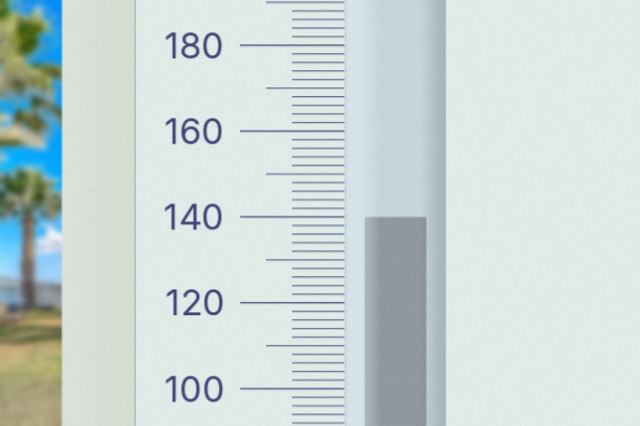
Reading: 140 mmHg
